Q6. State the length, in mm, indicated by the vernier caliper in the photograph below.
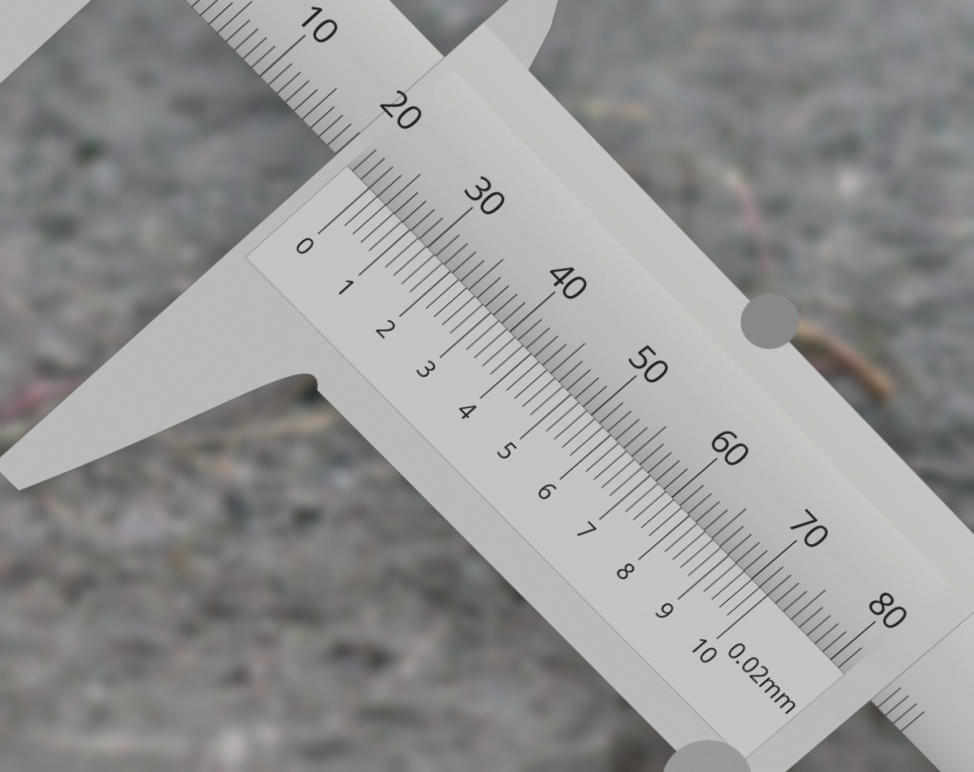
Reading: 23.0 mm
